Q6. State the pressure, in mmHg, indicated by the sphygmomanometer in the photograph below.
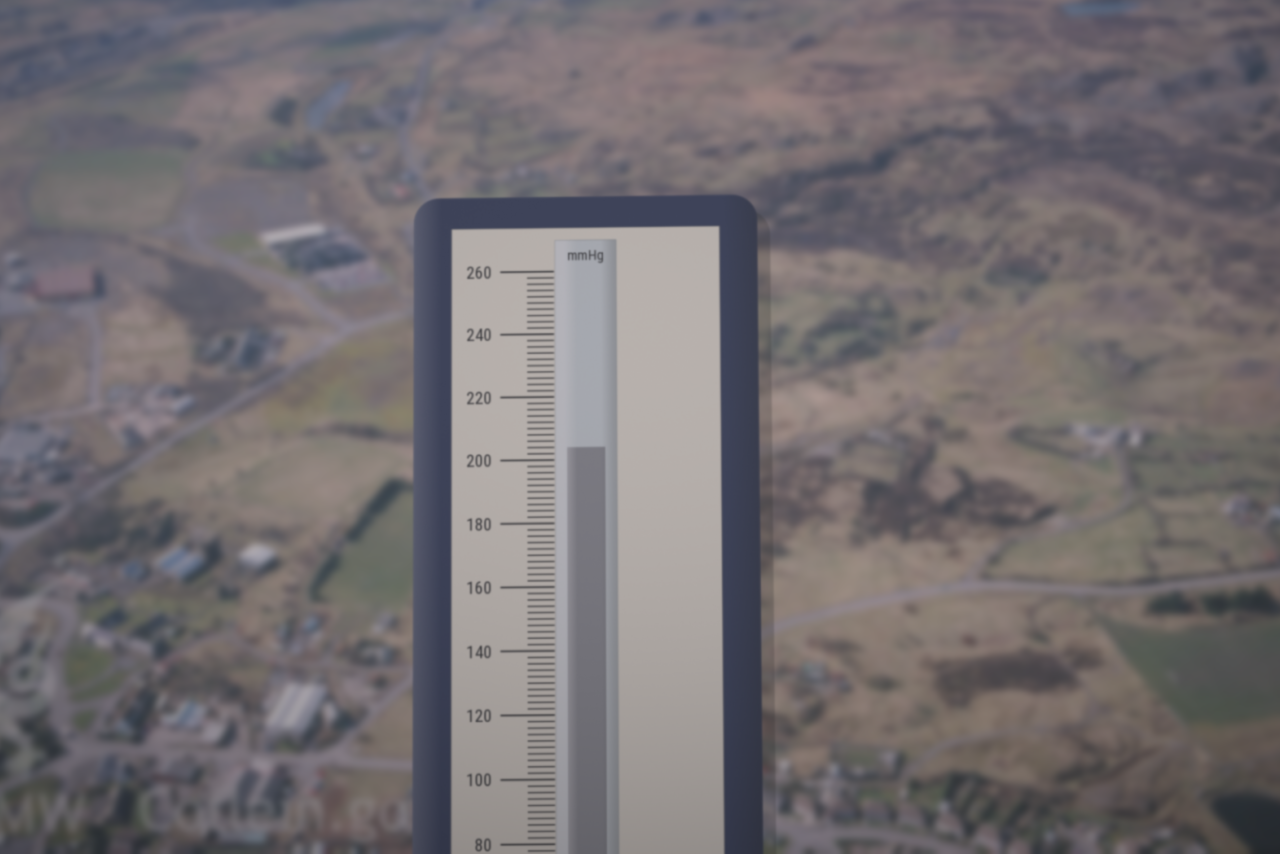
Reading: 204 mmHg
